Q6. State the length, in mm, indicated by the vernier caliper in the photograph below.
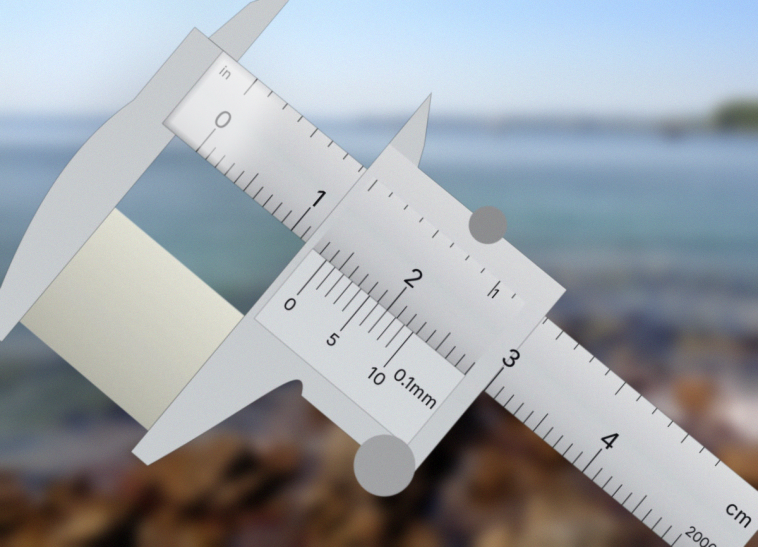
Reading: 13.7 mm
